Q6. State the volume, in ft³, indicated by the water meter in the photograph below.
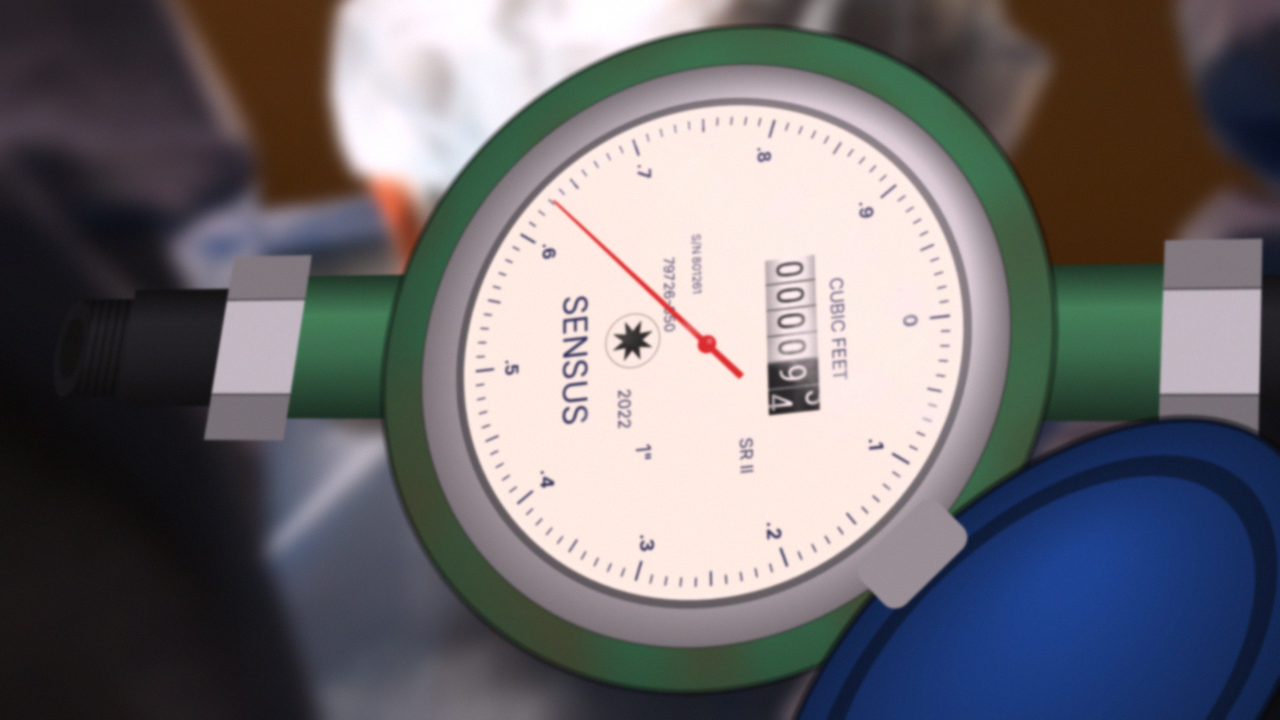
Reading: 93.63 ft³
